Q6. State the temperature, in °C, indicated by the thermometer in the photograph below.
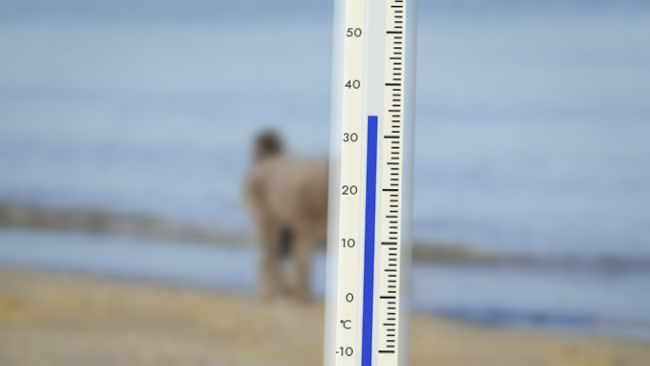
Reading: 34 °C
